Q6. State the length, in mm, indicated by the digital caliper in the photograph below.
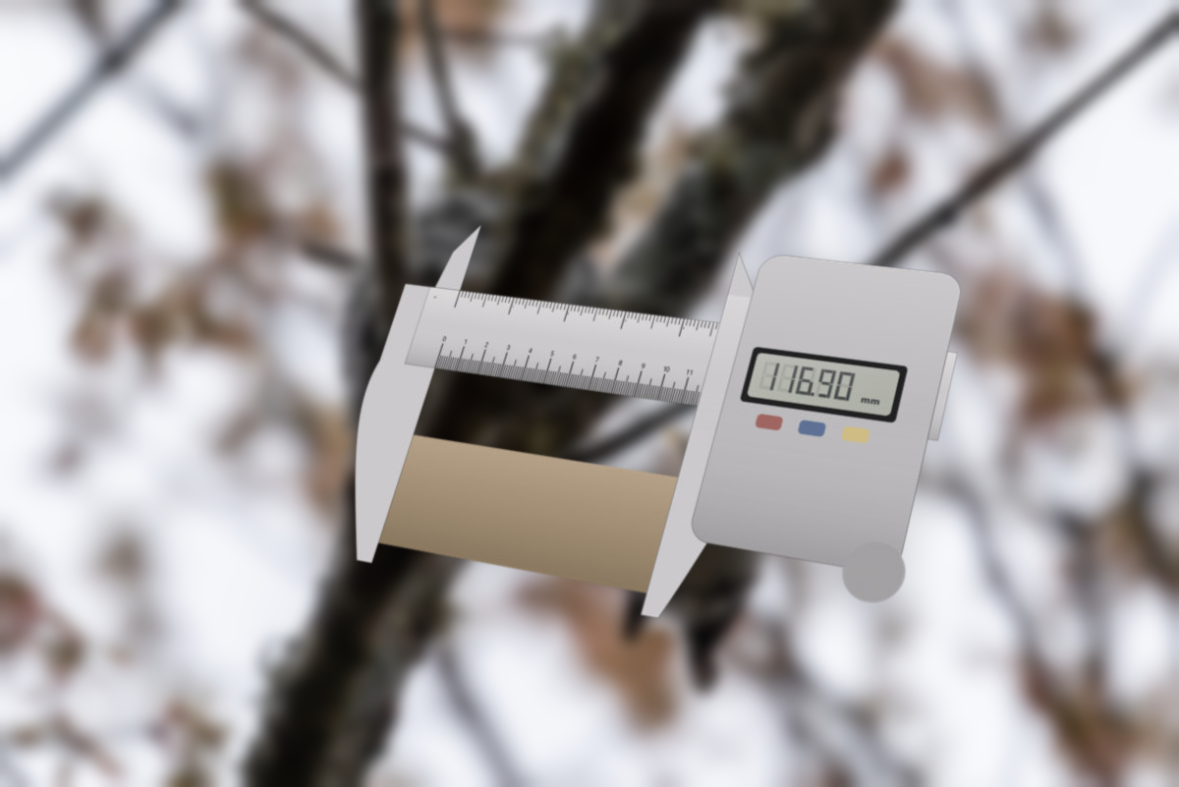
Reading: 116.90 mm
